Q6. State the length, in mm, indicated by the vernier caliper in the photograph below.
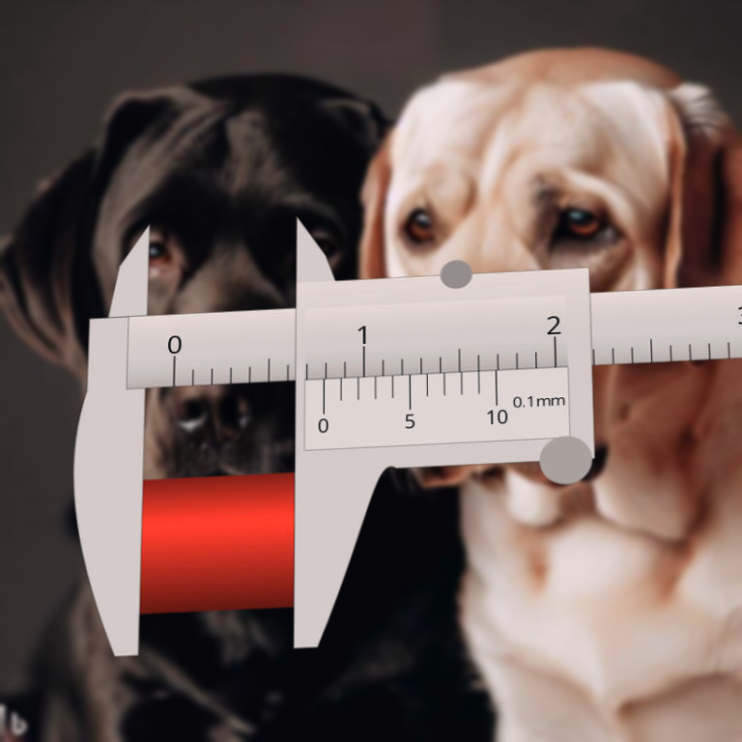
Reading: 7.9 mm
